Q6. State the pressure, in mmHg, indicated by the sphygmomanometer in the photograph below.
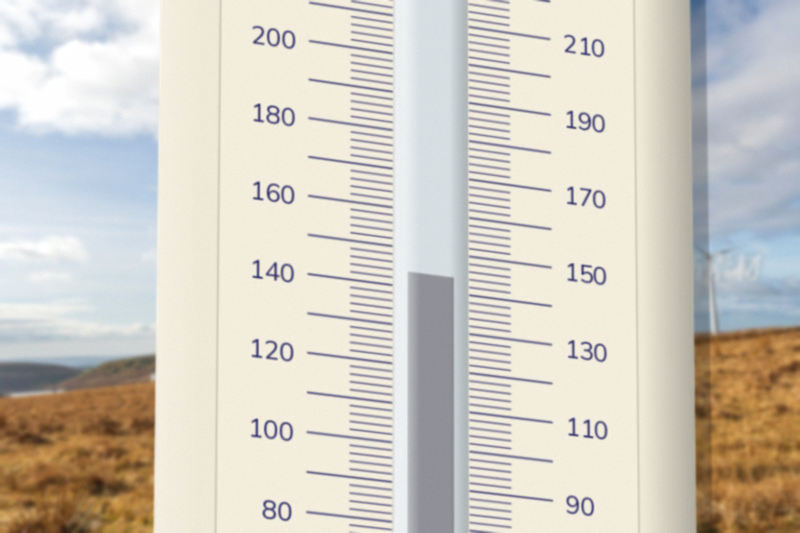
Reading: 144 mmHg
